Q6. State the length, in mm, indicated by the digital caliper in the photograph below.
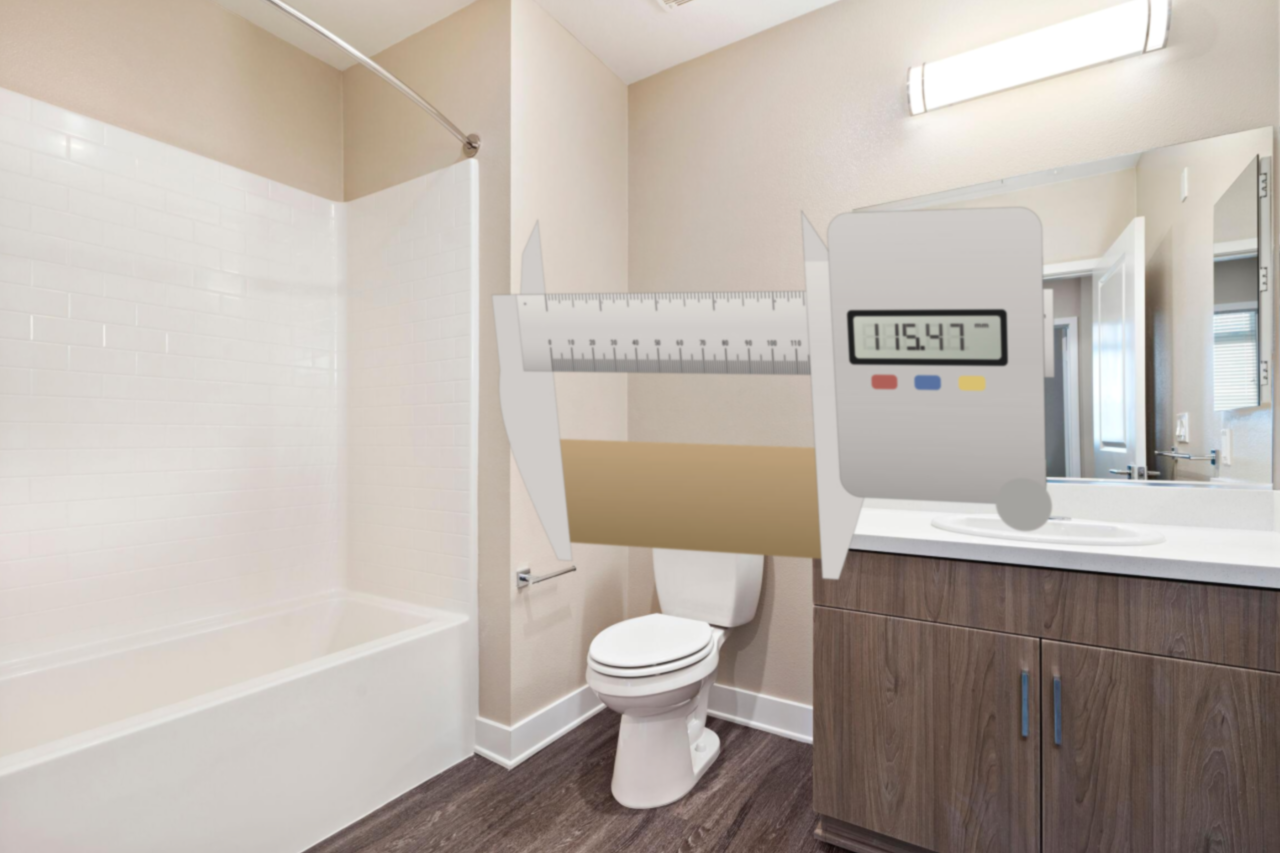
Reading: 115.47 mm
